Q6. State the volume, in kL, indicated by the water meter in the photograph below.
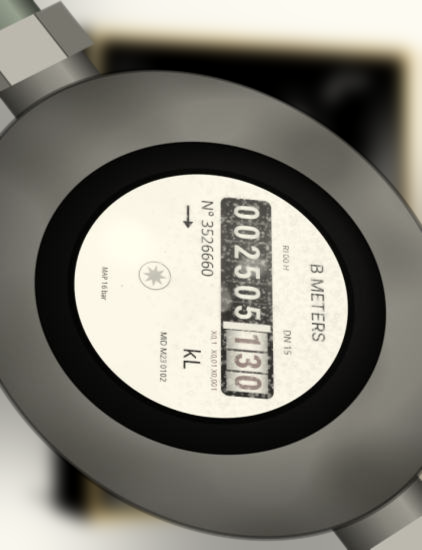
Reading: 2505.130 kL
